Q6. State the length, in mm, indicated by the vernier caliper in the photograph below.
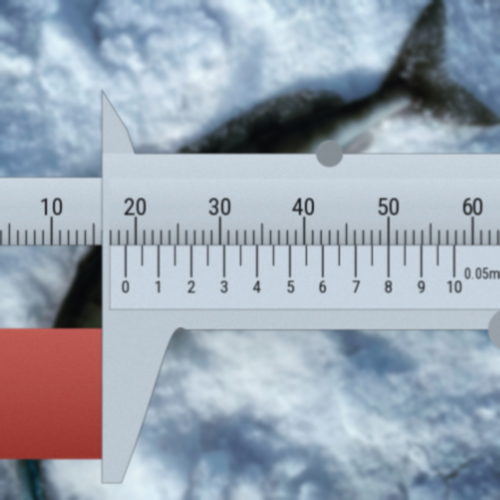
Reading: 18.8 mm
